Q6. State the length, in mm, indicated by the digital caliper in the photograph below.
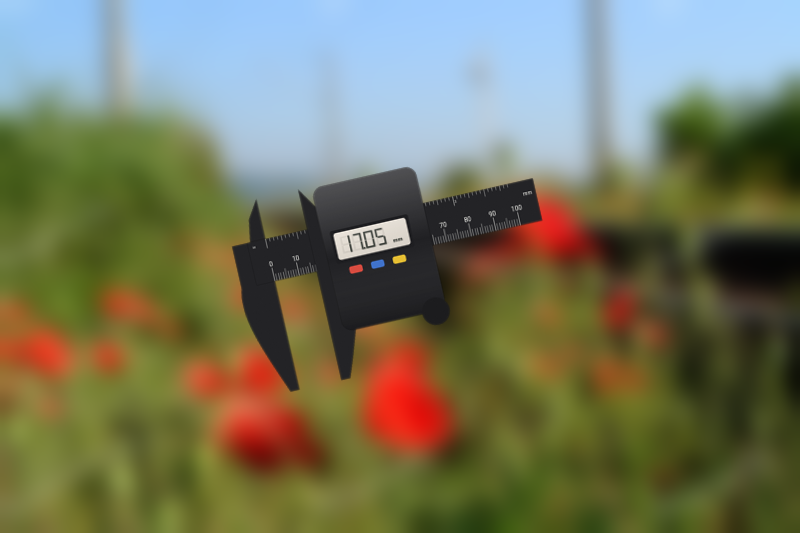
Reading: 17.05 mm
